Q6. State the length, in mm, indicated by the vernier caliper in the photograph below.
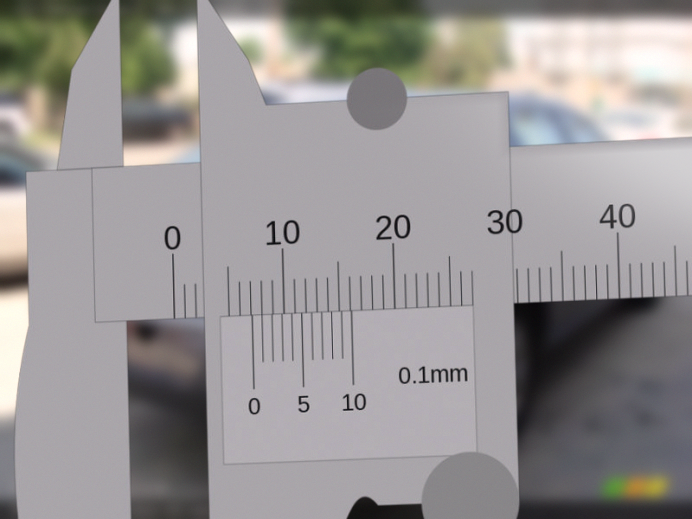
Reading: 7.1 mm
